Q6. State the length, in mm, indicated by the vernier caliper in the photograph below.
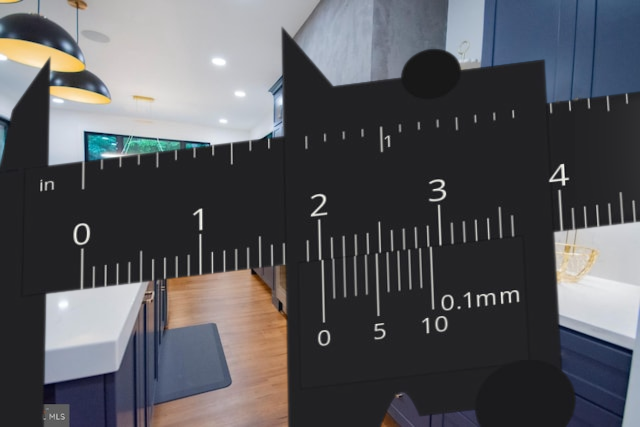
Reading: 20.2 mm
